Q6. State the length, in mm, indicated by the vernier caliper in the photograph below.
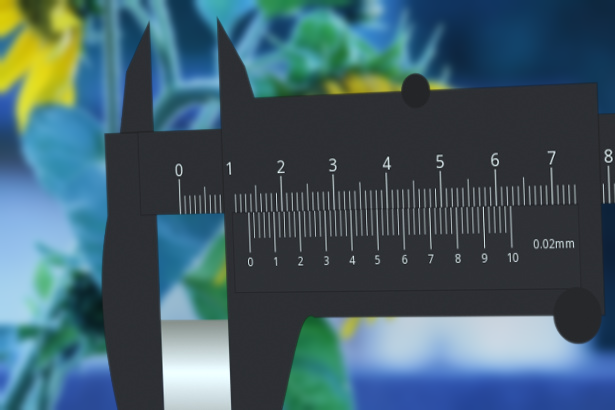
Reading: 13.5 mm
